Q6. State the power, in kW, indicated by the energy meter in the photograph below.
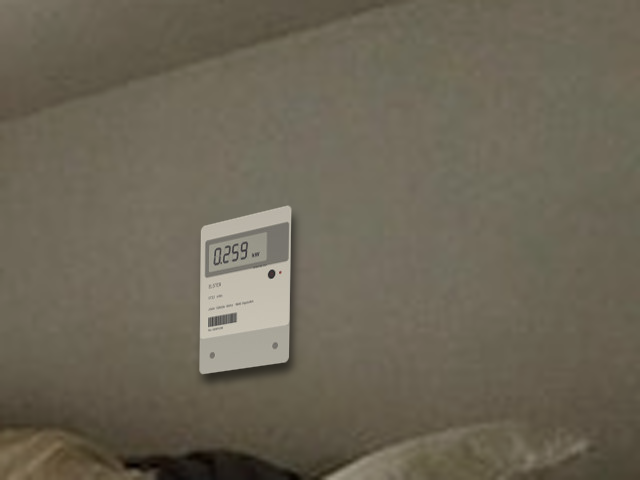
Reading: 0.259 kW
